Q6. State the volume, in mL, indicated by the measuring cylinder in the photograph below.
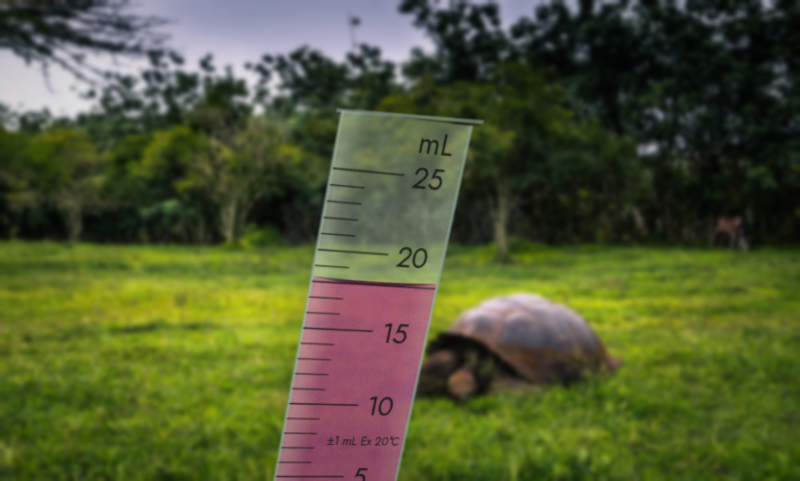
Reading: 18 mL
